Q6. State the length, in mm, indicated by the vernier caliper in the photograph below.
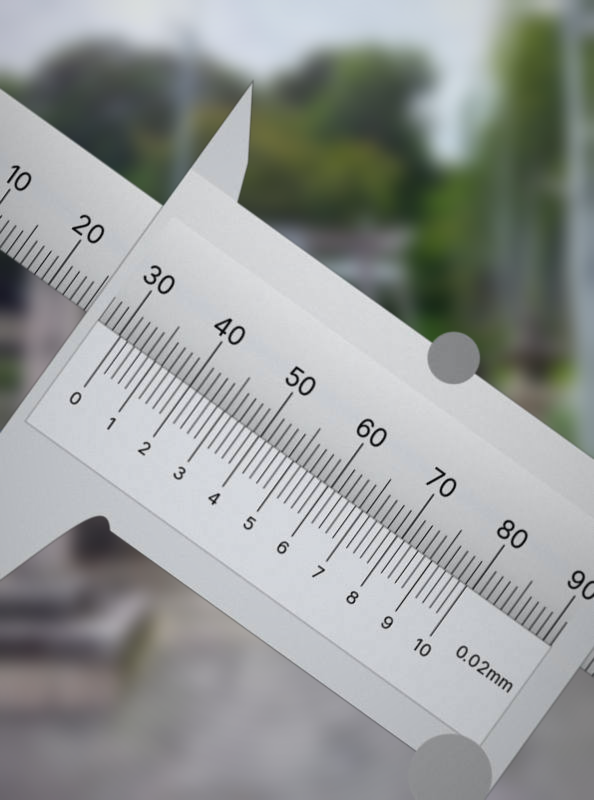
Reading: 30.2 mm
